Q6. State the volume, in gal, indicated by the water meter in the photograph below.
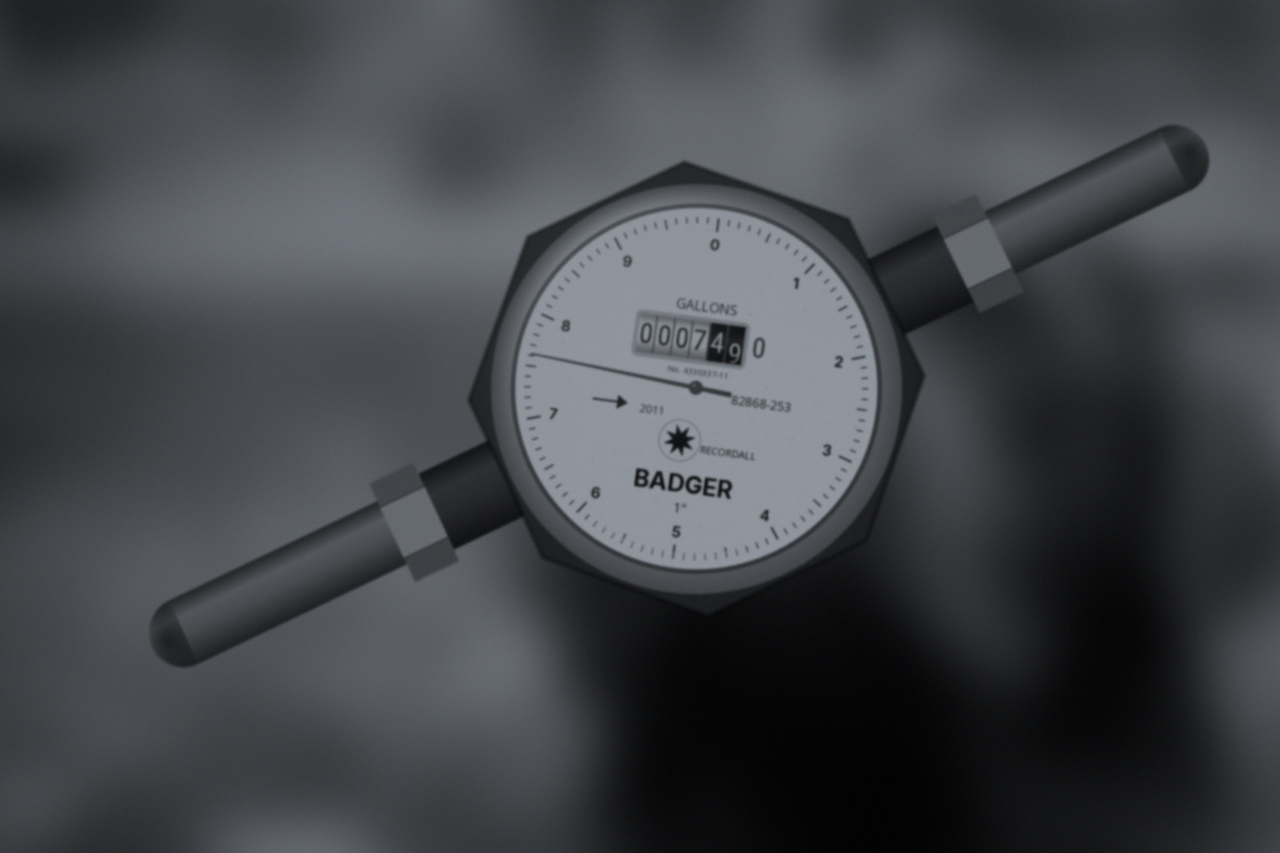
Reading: 7487.6 gal
